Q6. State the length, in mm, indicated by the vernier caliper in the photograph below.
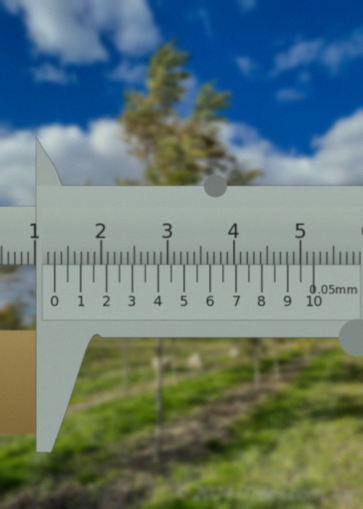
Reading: 13.0 mm
